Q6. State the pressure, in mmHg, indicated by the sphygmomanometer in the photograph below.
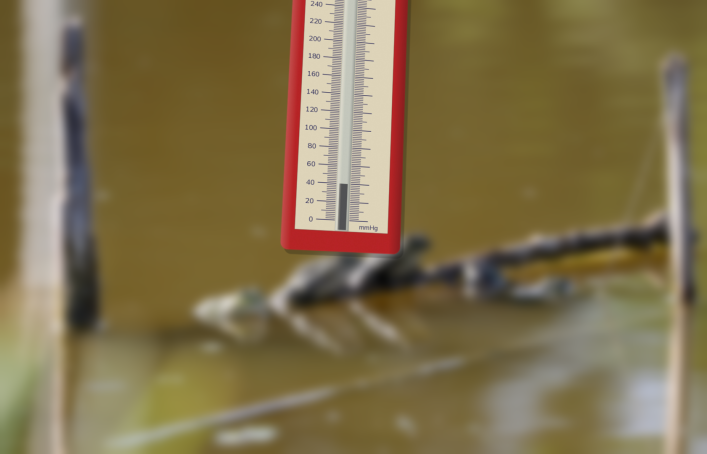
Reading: 40 mmHg
